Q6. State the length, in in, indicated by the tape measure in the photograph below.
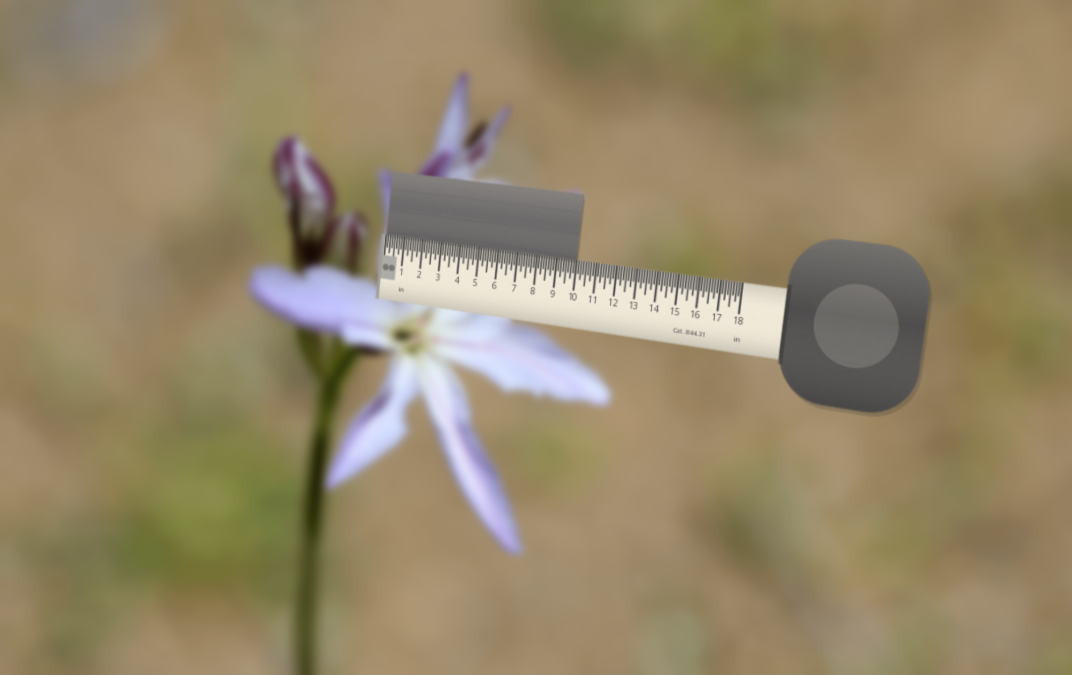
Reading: 10 in
